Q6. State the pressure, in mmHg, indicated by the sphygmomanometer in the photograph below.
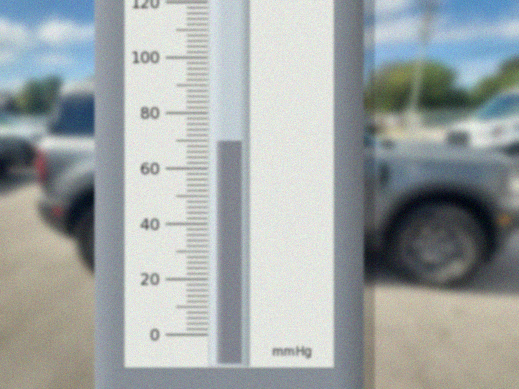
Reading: 70 mmHg
